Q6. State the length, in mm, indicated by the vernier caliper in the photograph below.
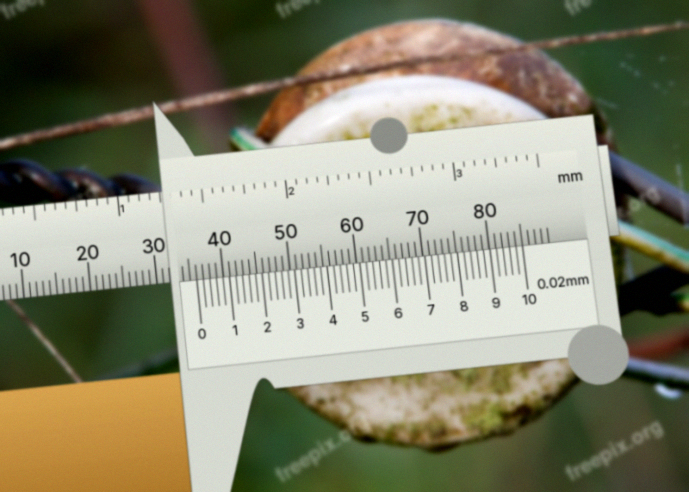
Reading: 36.0 mm
